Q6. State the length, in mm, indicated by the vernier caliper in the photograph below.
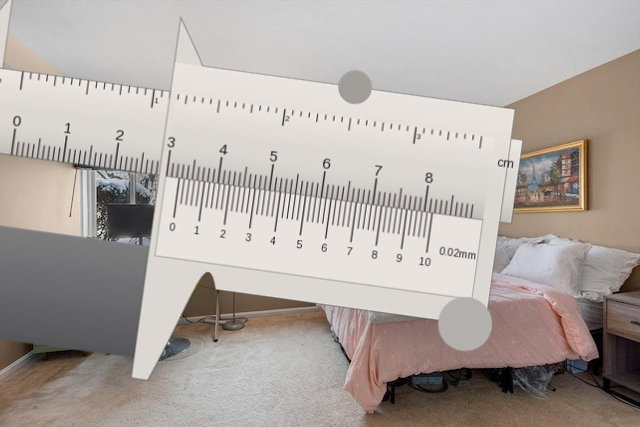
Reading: 32.5 mm
